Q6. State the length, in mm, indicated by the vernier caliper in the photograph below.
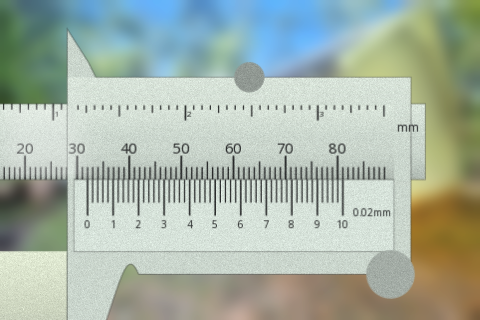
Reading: 32.0 mm
